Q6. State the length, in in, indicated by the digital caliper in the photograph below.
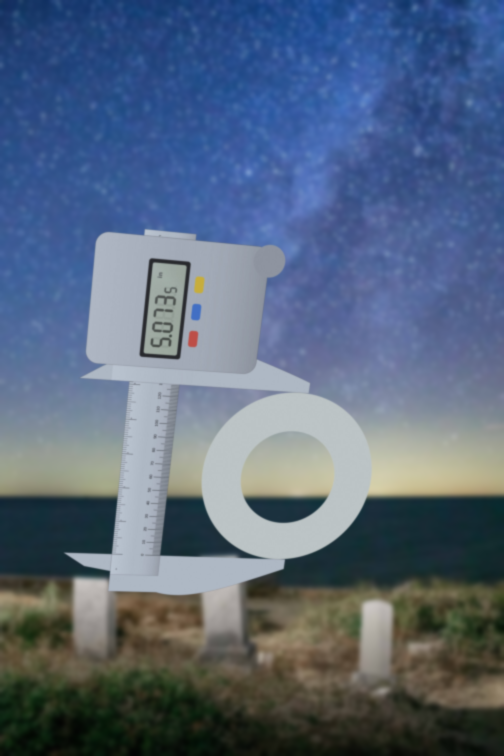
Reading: 5.0735 in
